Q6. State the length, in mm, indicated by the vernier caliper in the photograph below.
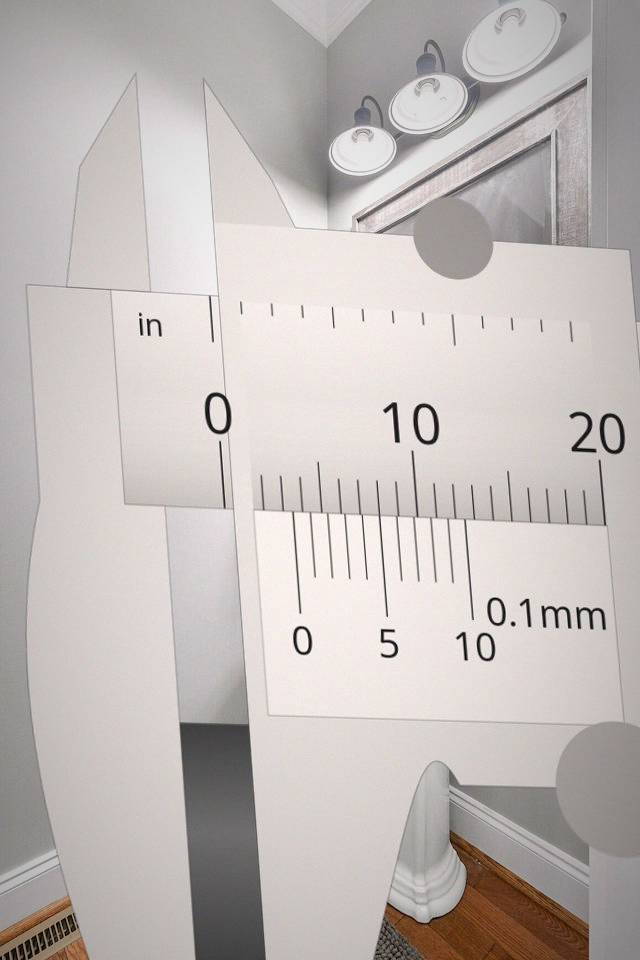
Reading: 3.5 mm
